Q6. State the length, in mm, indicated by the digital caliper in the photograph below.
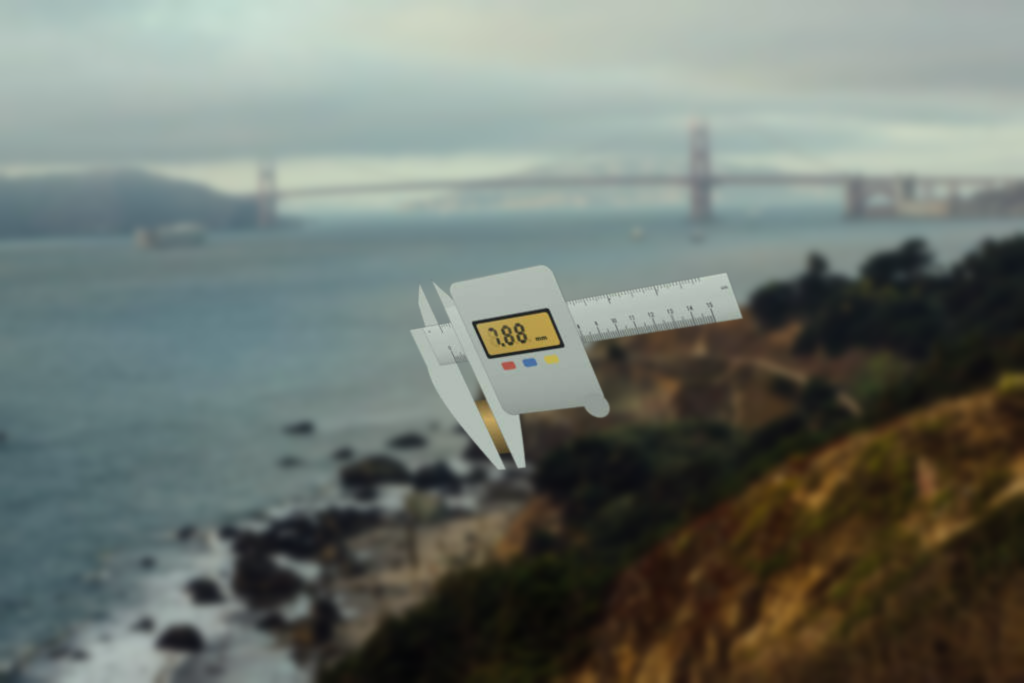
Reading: 7.88 mm
